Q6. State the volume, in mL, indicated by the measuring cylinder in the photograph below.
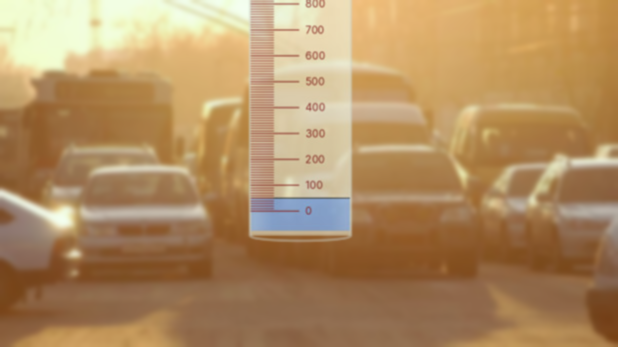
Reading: 50 mL
